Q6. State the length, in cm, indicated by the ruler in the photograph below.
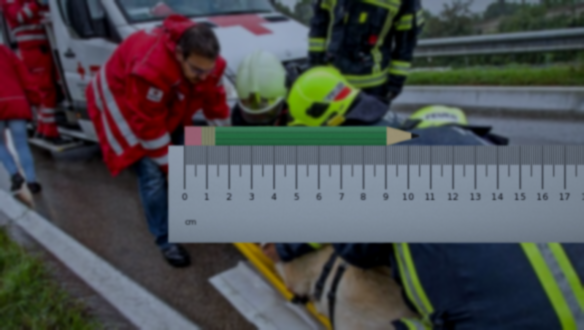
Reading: 10.5 cm
